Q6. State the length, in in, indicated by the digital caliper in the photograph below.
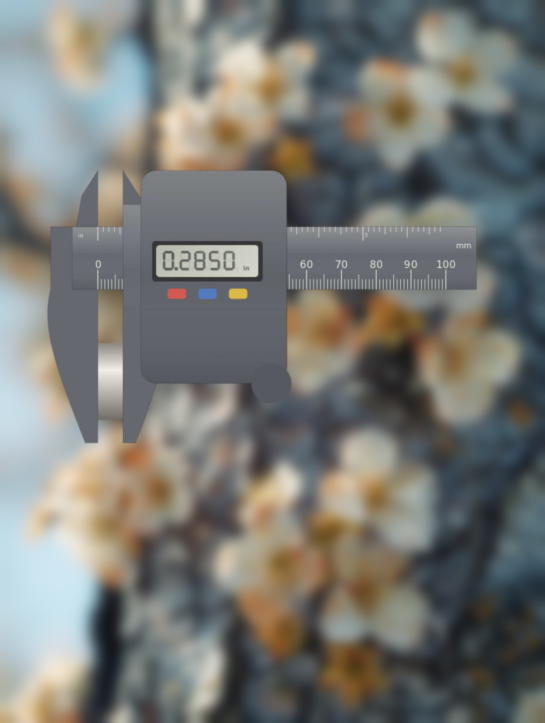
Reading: 0.2850 in
